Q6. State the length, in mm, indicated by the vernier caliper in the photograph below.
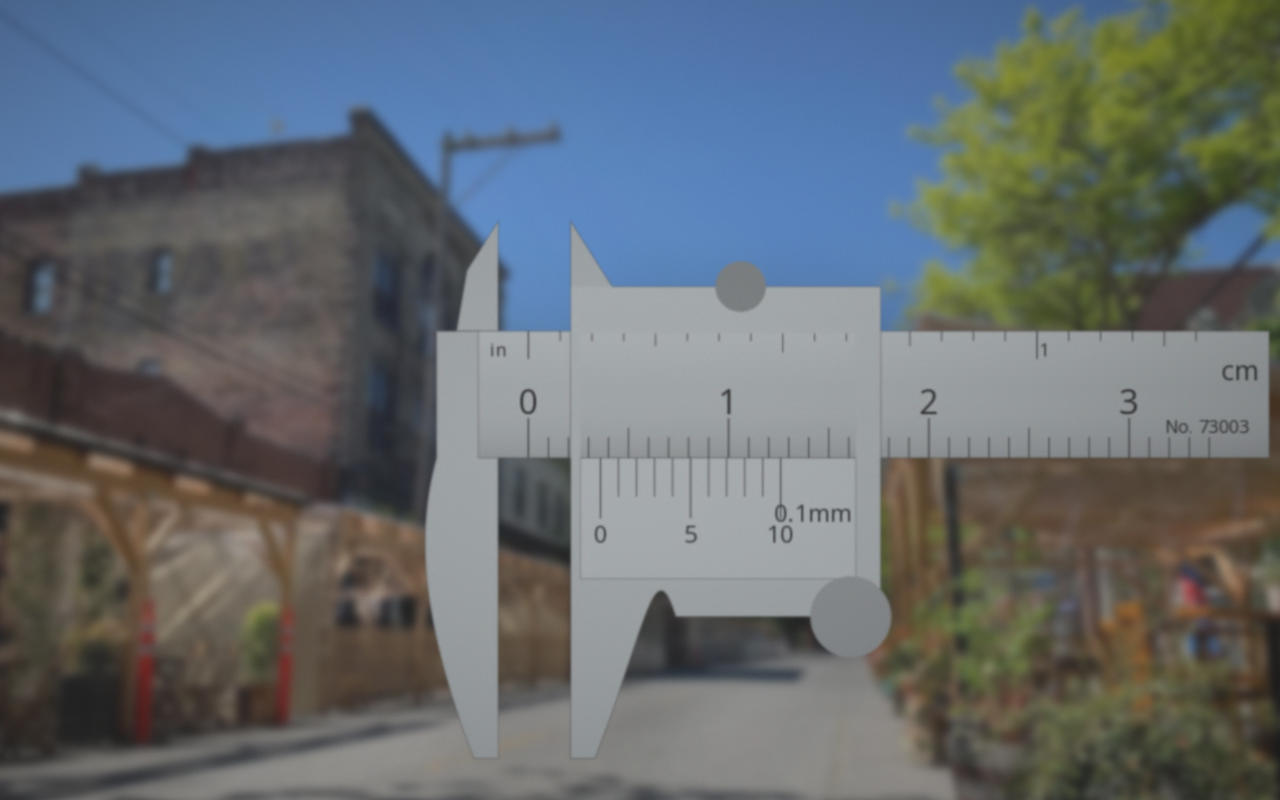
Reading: 3.6 mm
